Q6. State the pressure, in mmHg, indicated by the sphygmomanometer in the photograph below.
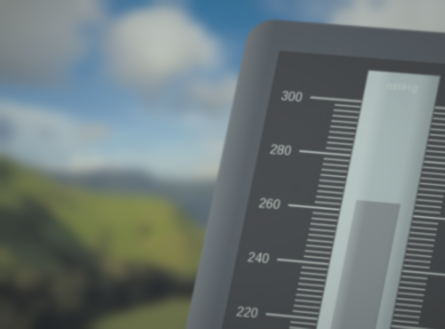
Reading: 264 mmHg
